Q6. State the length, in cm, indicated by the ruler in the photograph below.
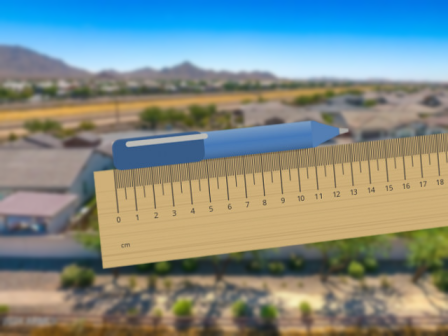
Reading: 13 cm
